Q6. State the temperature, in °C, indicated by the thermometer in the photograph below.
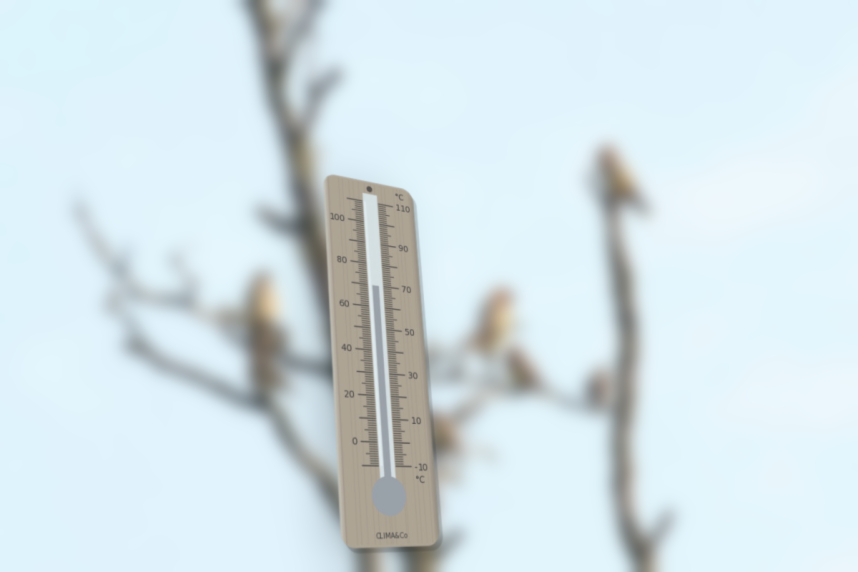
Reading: 70 °C
